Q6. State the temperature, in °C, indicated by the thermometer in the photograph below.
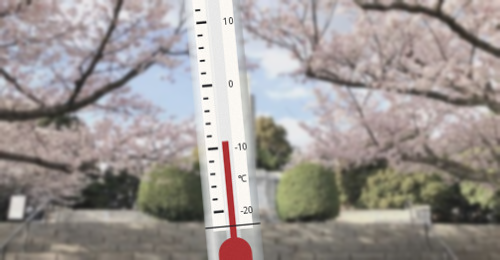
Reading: -9 °C
